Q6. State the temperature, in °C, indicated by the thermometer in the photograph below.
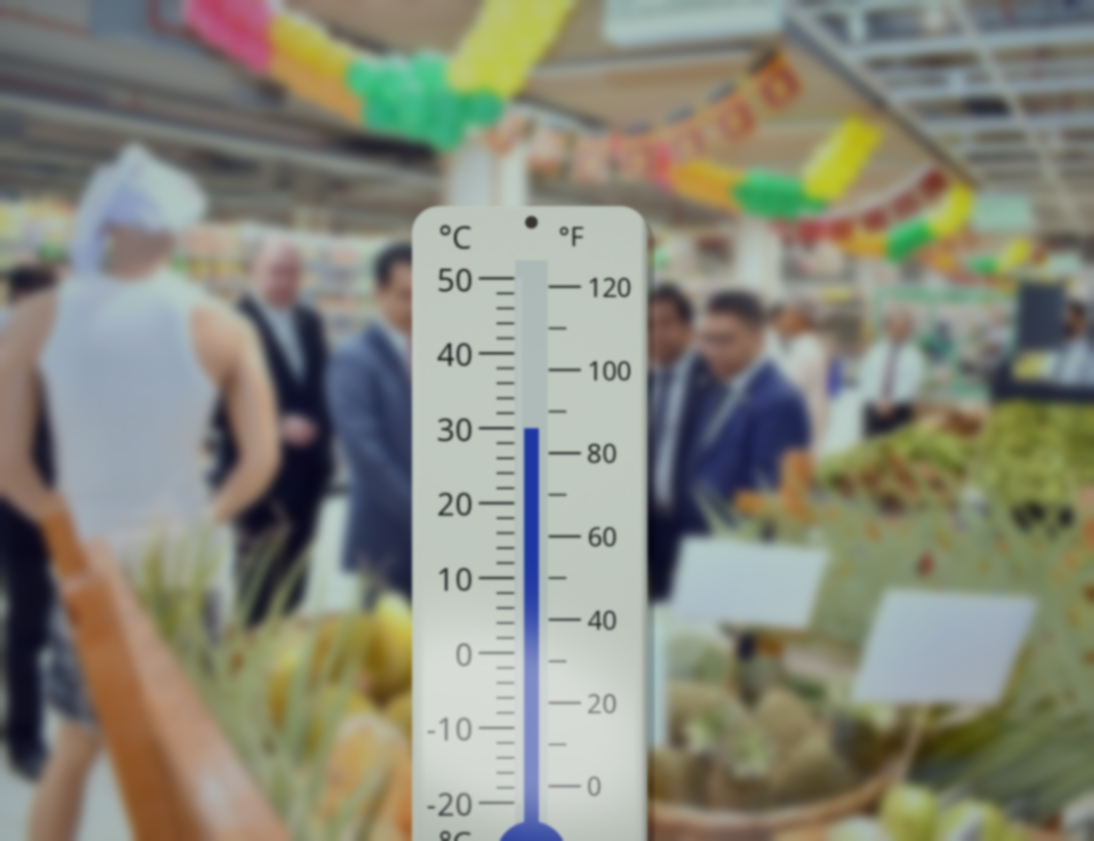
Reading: 30 °C
